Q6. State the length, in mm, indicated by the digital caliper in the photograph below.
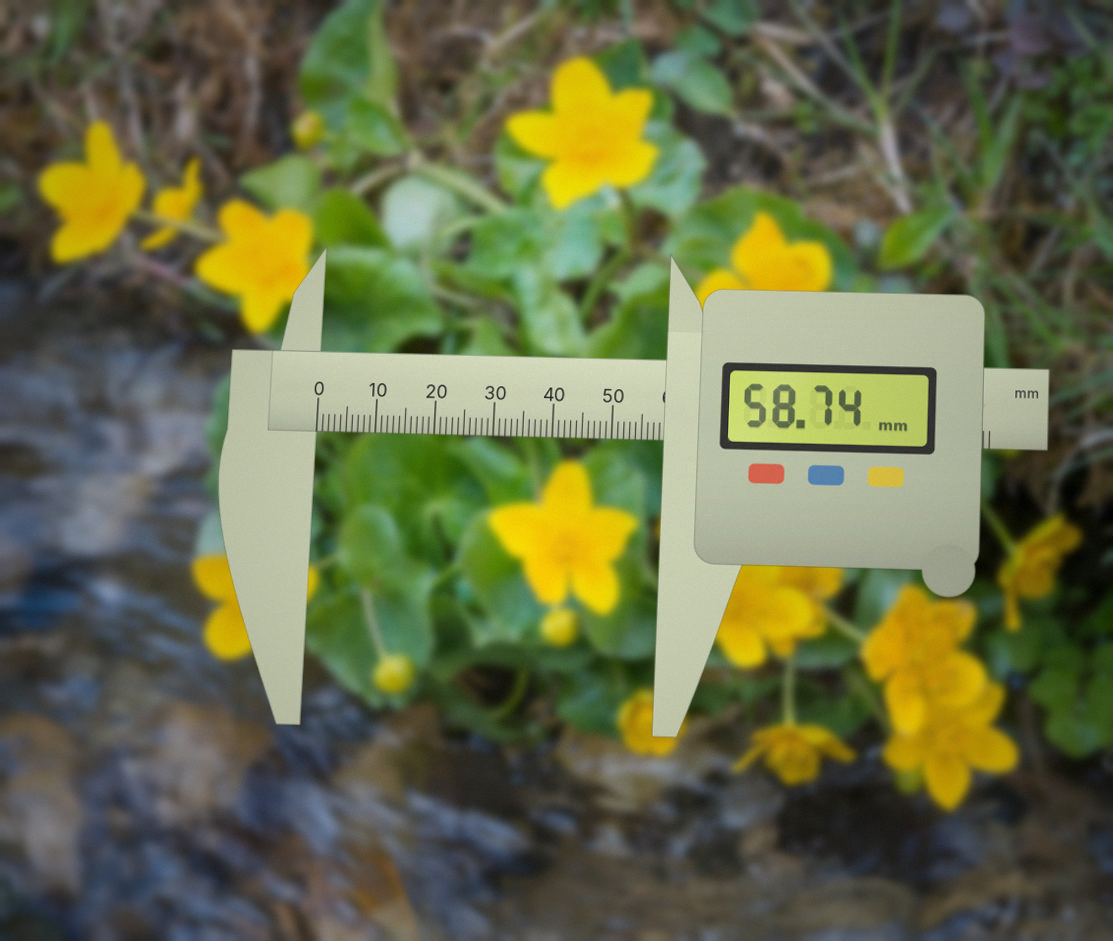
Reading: 58.74 mm
